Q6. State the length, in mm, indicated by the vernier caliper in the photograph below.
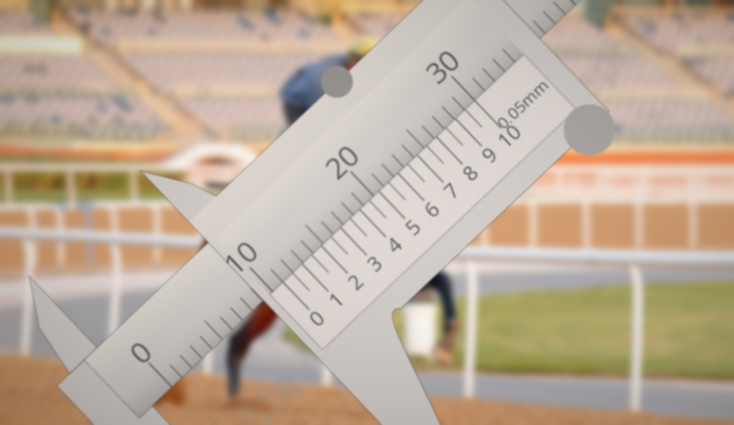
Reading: 11.0 mm
